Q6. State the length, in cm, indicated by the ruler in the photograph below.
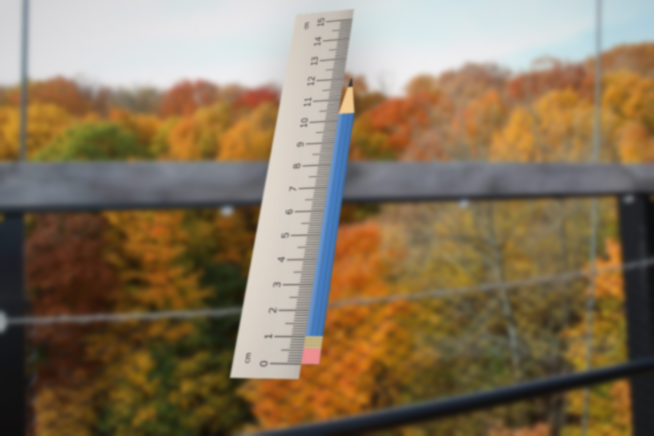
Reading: 12 cm
